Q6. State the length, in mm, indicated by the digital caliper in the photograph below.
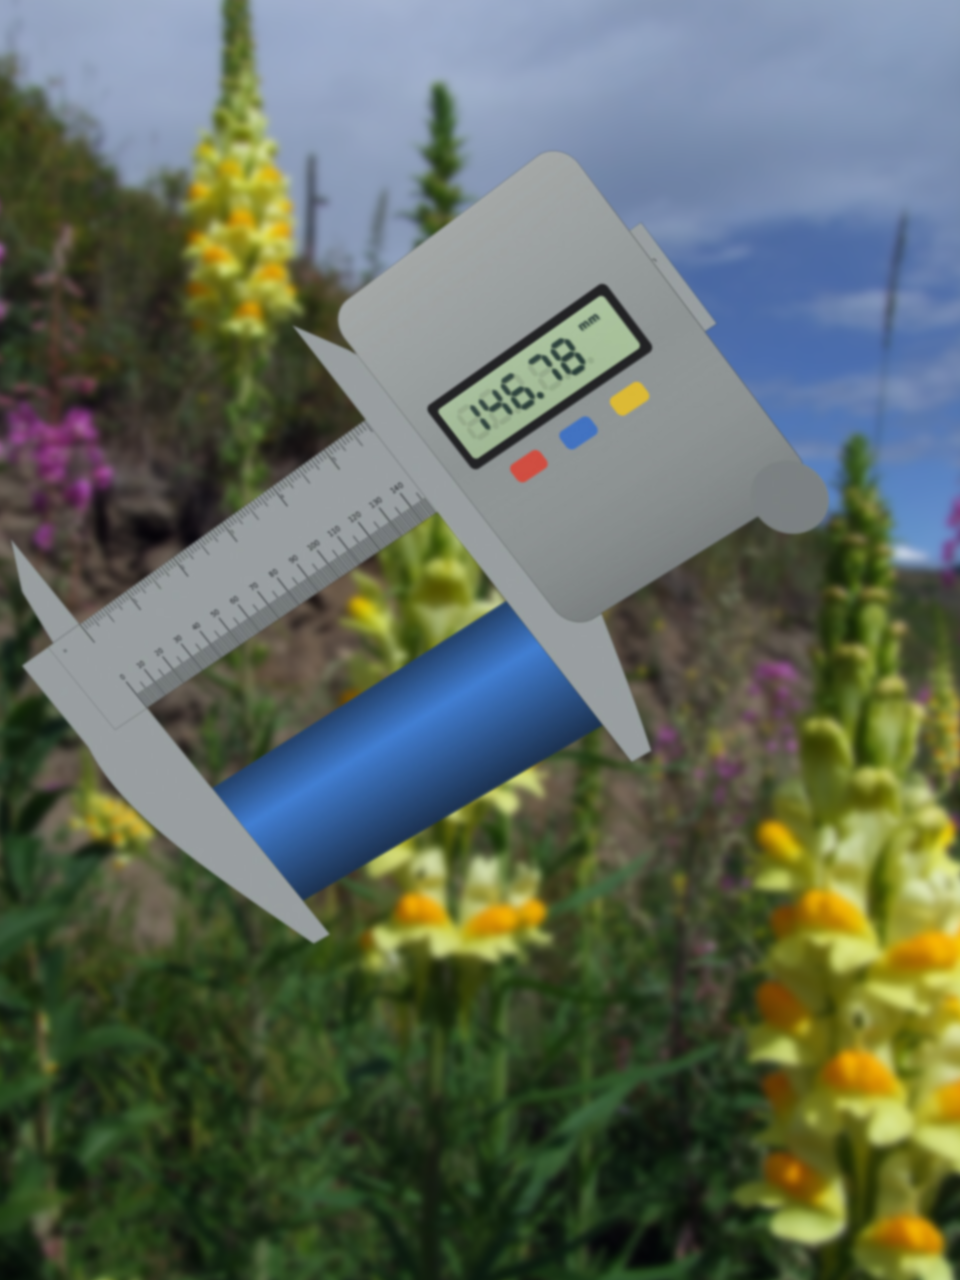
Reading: 146.78 mm
